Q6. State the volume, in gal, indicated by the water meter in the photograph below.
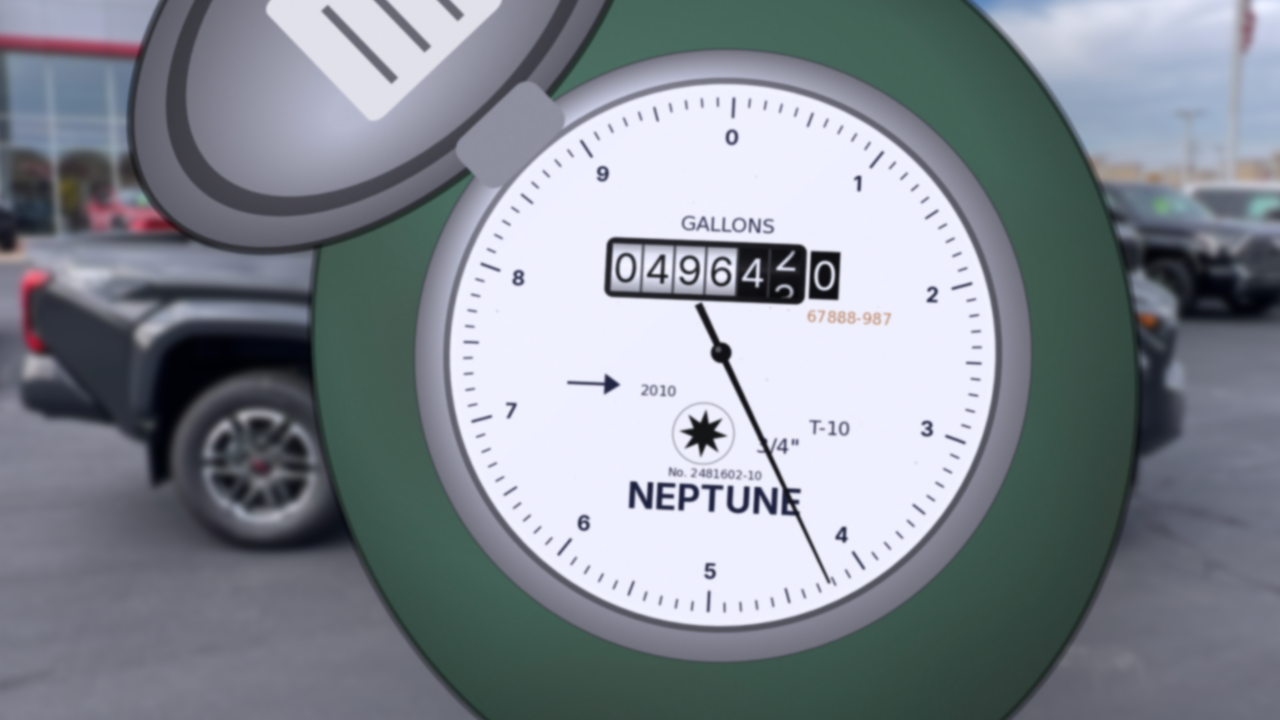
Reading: 496424.2 gal
